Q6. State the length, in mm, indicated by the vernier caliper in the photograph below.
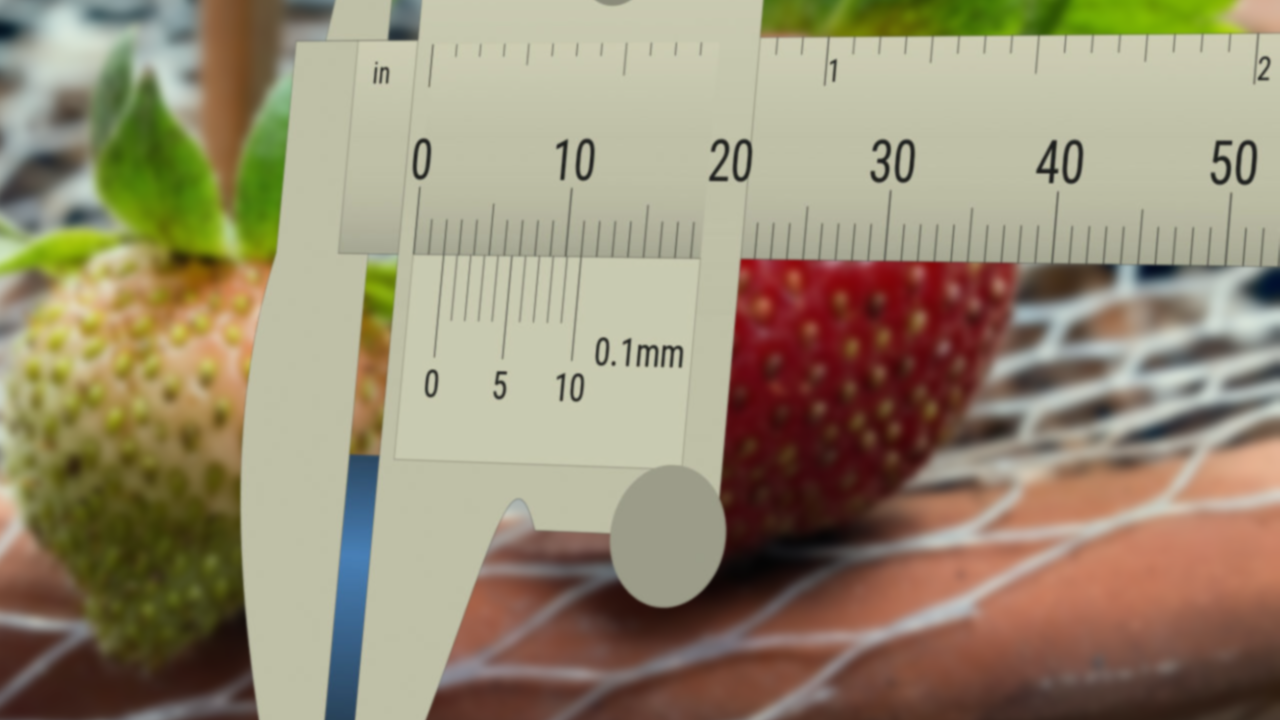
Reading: 2.0 mm
